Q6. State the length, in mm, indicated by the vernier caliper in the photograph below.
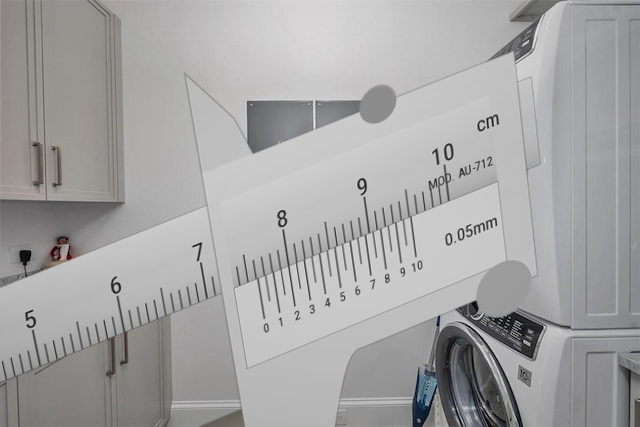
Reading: 76.2 mm
